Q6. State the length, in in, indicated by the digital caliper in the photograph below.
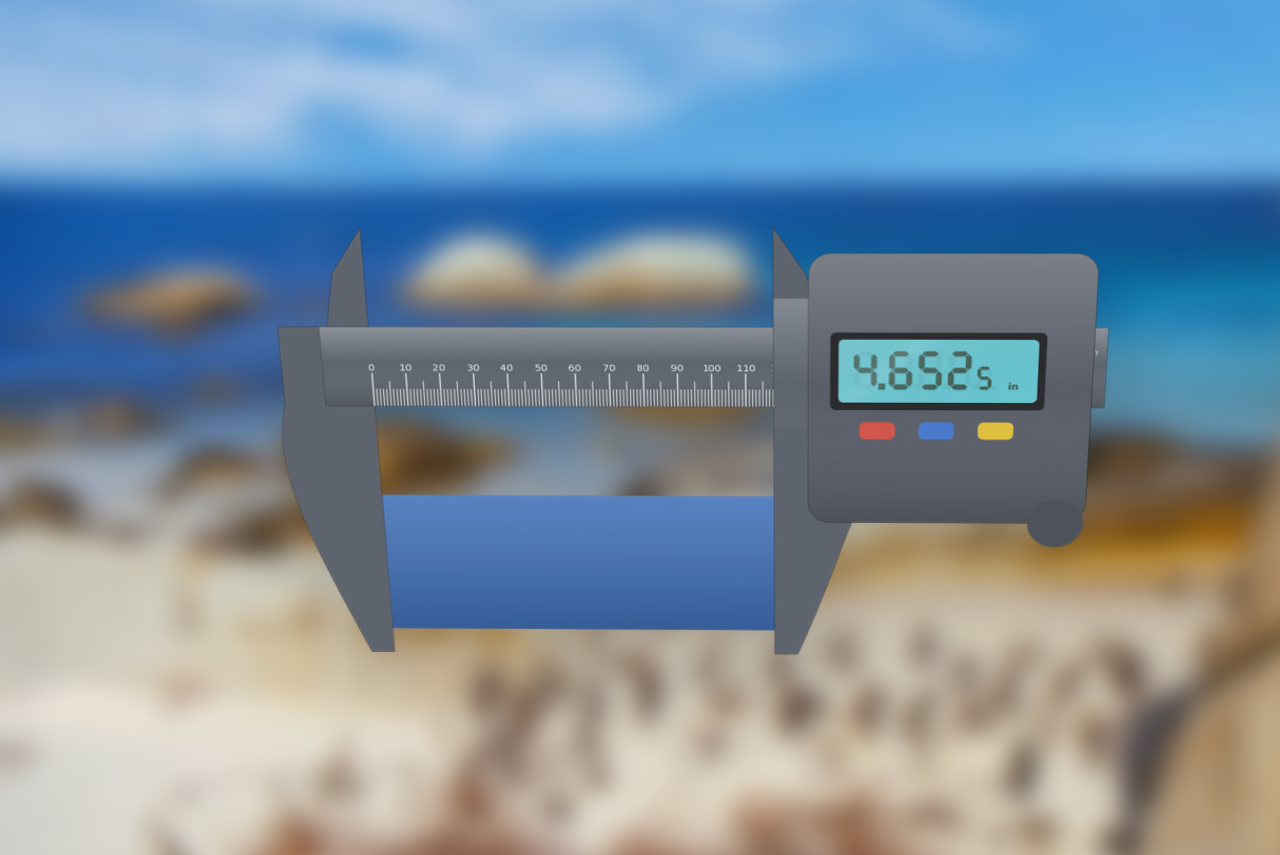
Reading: 4.6525 in
